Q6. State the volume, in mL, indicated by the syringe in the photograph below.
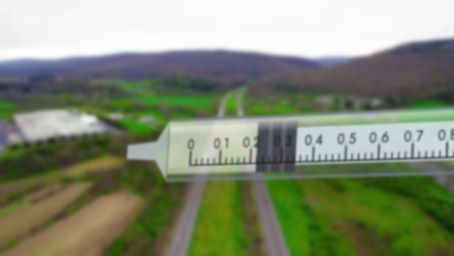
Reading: 0.22 mL
